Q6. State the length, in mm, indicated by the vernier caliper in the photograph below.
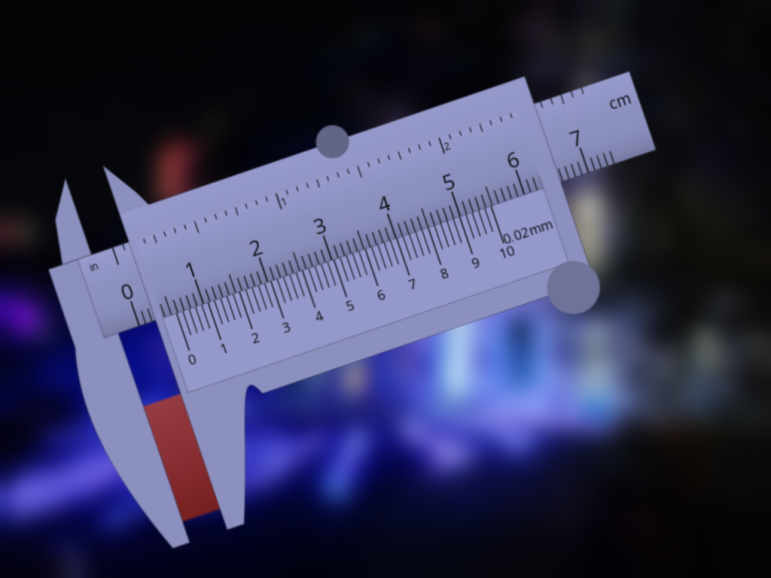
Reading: 5.8 mm
